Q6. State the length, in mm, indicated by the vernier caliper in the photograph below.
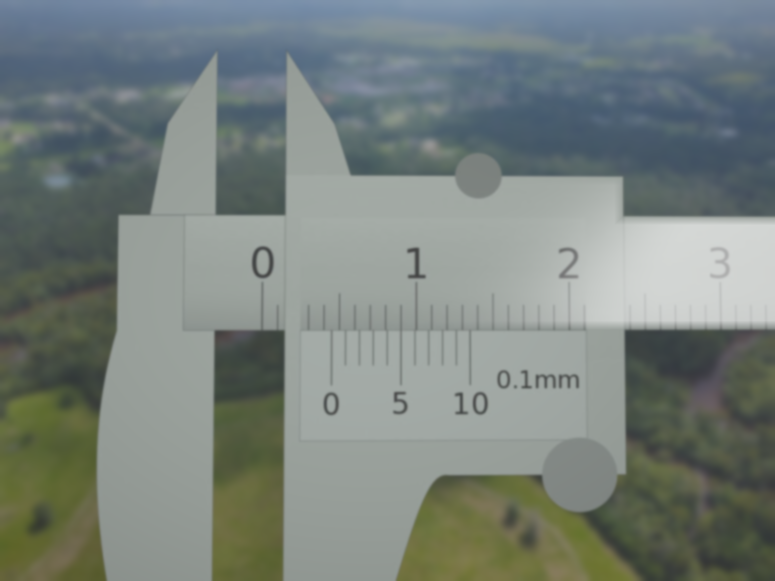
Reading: 4.5 mm
